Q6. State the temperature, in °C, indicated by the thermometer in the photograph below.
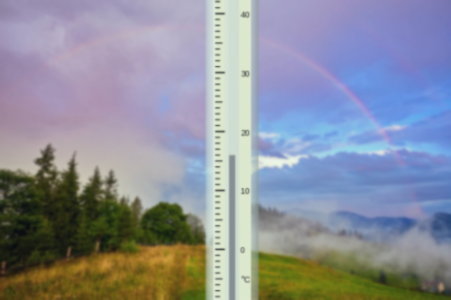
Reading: 16 °C
